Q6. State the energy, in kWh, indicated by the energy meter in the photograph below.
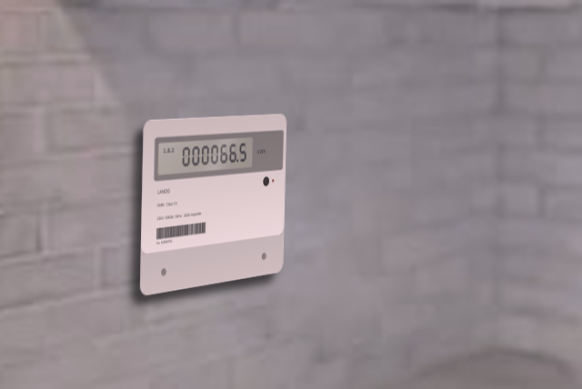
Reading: 66.5 kWh
